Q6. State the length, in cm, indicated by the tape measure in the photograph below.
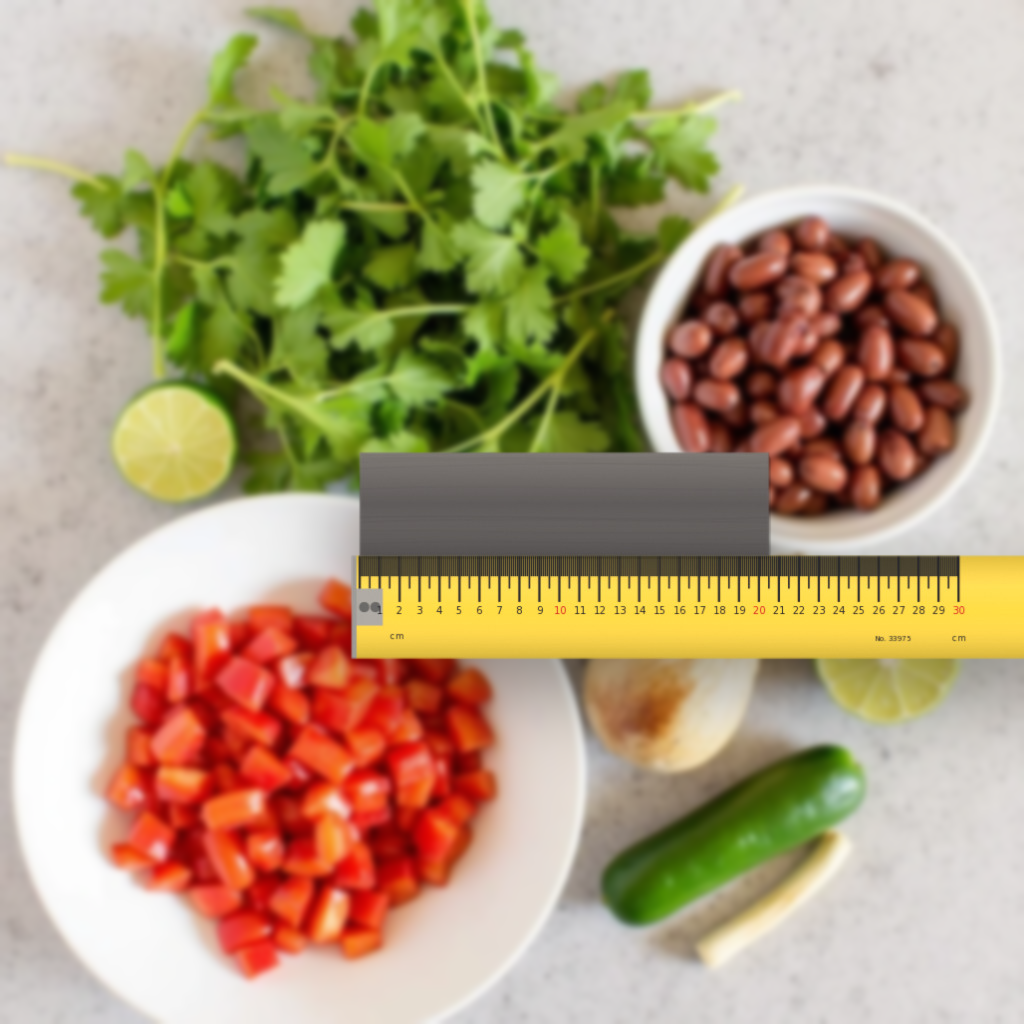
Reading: 20.5 cm
